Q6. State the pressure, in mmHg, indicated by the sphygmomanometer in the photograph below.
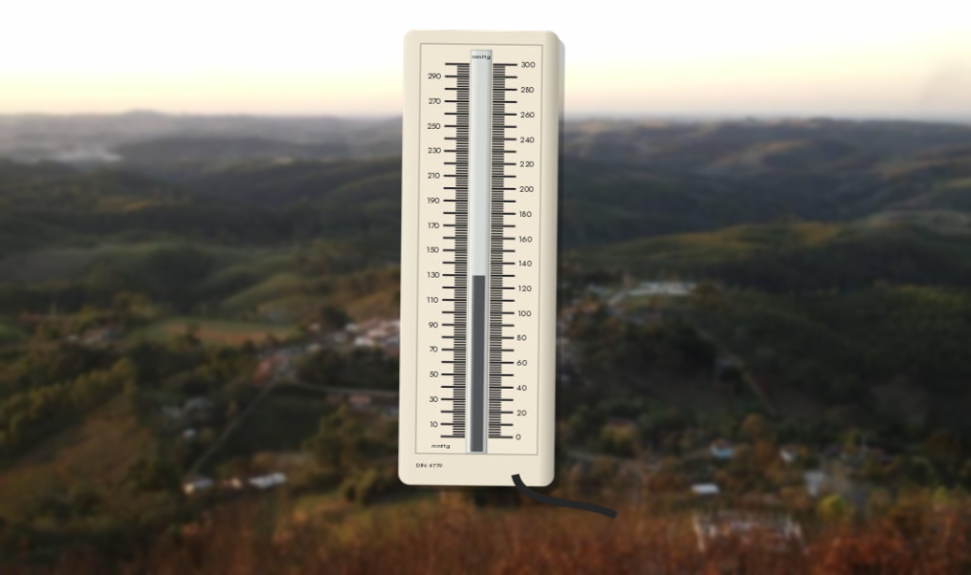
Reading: 130 mmHg
